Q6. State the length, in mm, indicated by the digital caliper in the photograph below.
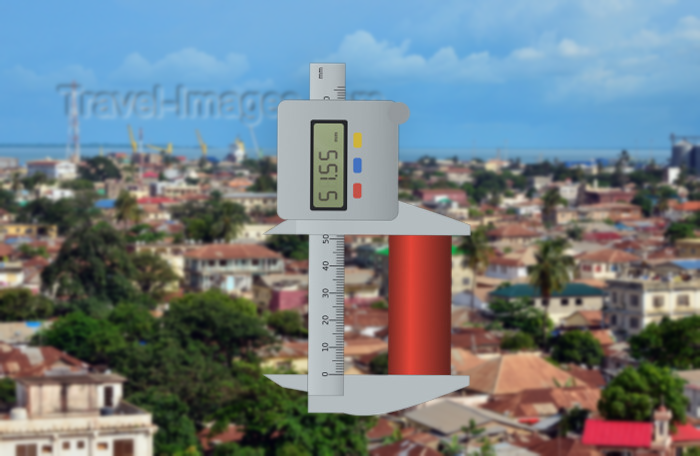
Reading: 51.55 mm
